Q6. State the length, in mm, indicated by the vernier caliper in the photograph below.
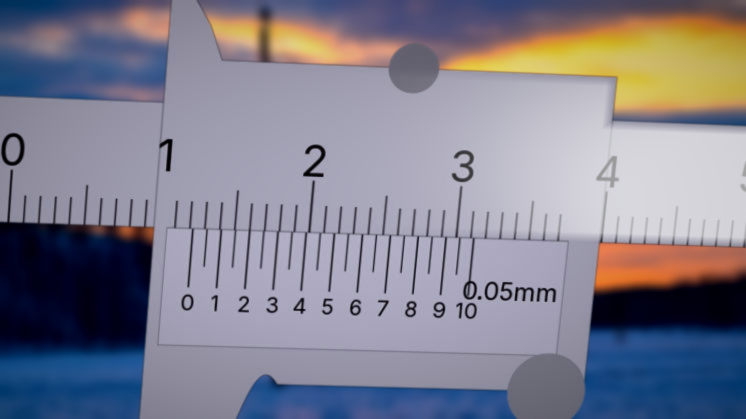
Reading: 12.2 mm
